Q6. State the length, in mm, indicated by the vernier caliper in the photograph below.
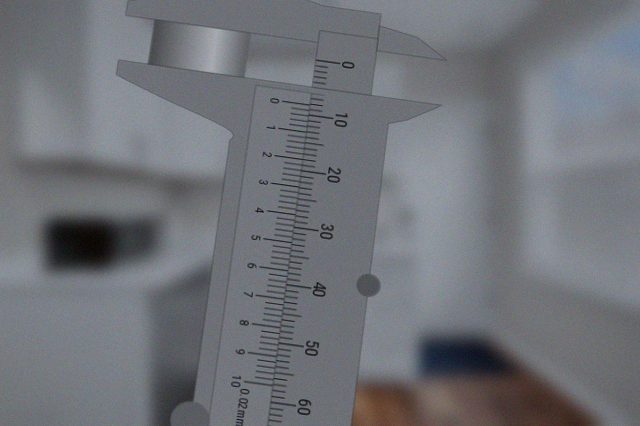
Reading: 8.2 mm
